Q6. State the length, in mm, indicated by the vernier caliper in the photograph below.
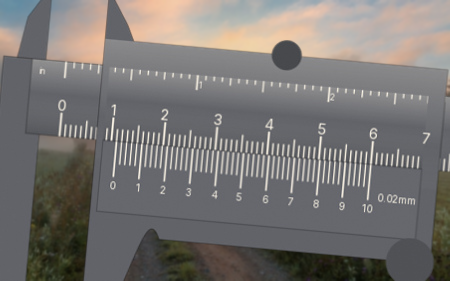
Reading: 11.0 mm
